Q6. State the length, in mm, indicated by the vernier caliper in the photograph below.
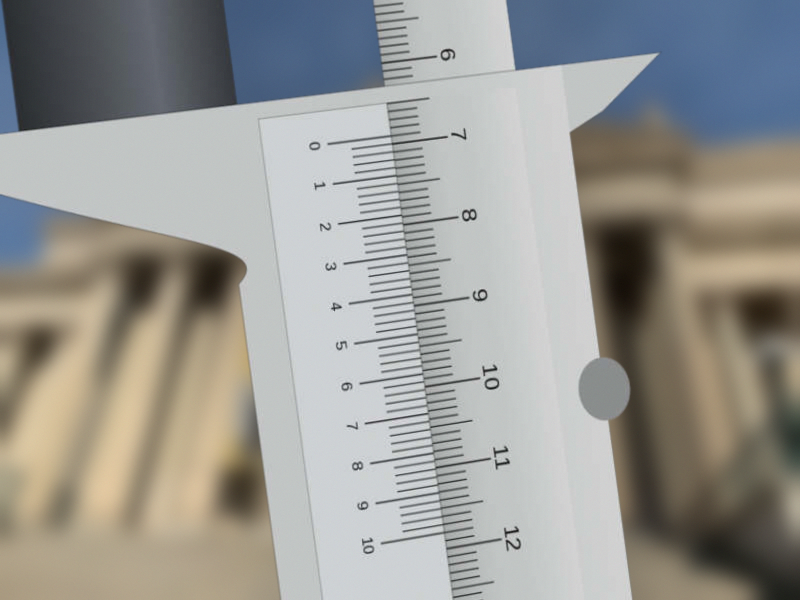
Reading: 69.0 mm
